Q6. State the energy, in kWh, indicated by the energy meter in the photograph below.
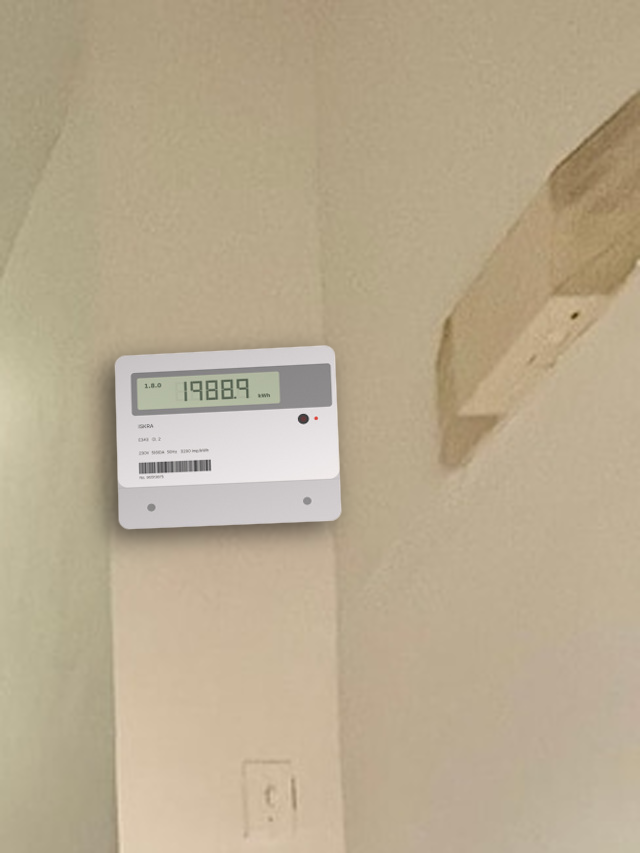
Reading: 1988.9 kWh
